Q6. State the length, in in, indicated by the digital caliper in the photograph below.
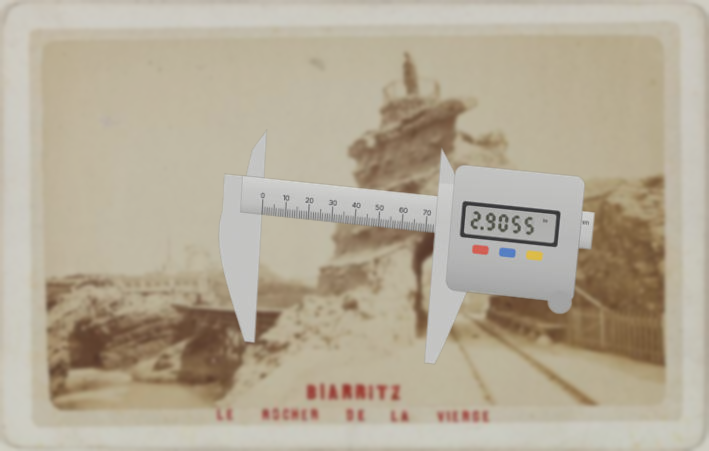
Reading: 2.9055 in
